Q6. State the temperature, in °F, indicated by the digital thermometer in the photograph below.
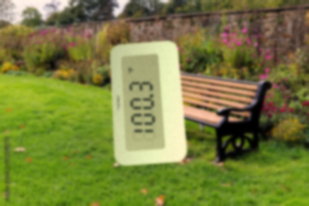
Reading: 100.3 °F
